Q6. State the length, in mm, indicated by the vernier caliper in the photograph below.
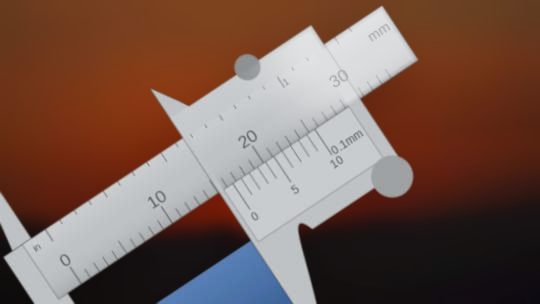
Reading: 16.6 mm
